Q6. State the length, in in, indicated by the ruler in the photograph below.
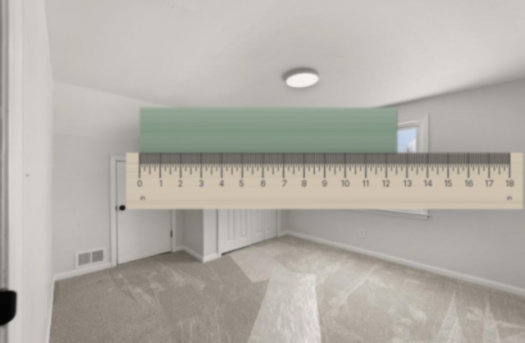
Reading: 12.5 in
